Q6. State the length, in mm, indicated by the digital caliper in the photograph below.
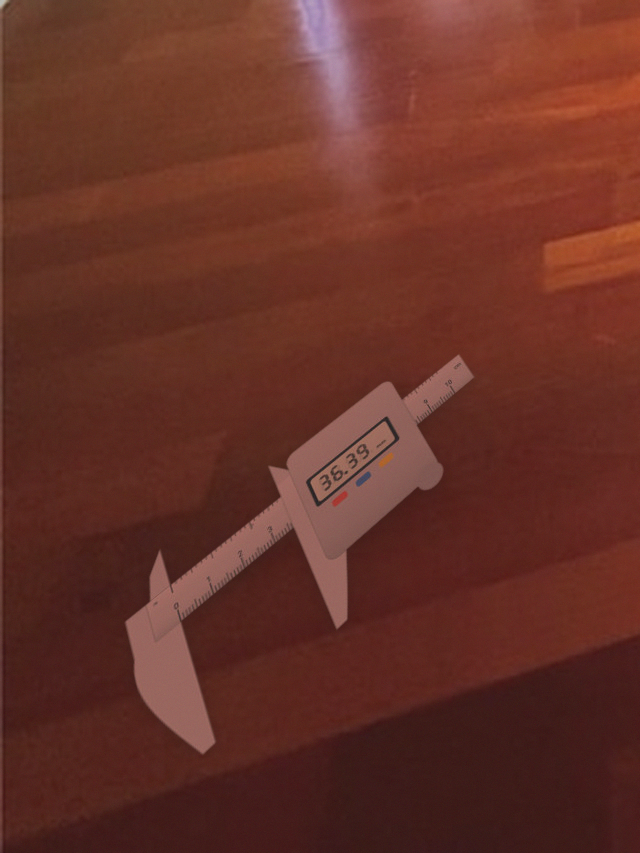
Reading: 36.39 mm
